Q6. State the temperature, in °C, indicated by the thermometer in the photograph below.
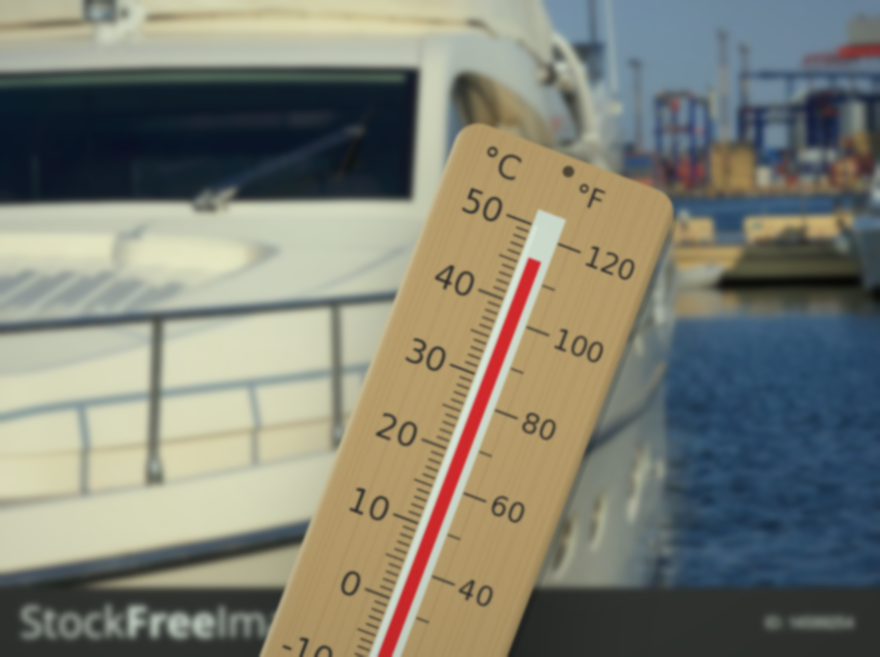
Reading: 46 °C
